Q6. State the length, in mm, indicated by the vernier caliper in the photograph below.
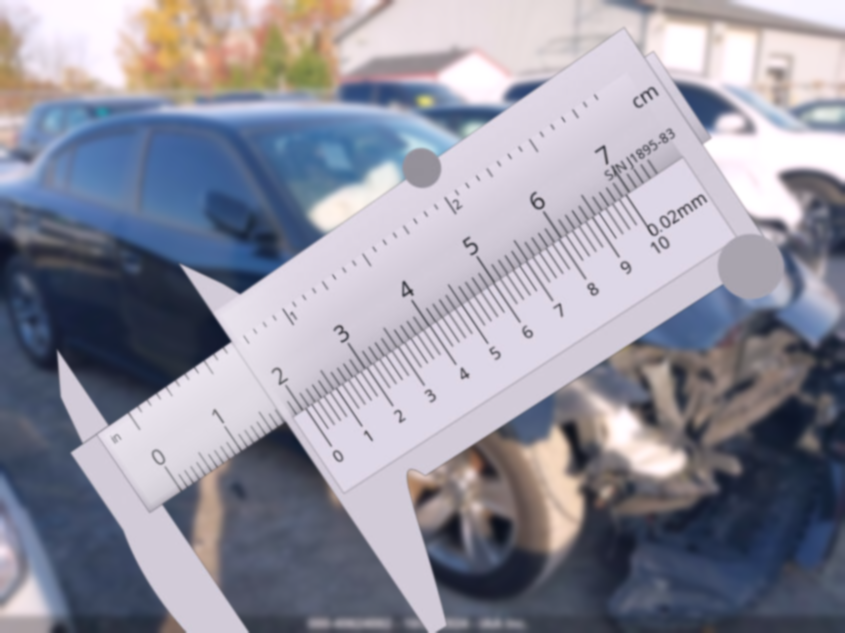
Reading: 20.5 mm
